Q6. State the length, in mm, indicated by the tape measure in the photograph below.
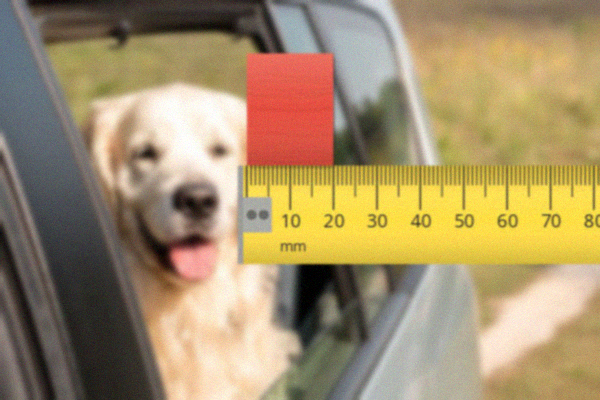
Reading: 20 mm
